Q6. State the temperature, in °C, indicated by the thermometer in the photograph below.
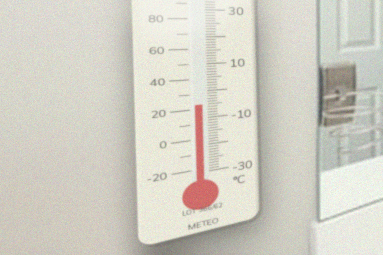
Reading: -5 °C
